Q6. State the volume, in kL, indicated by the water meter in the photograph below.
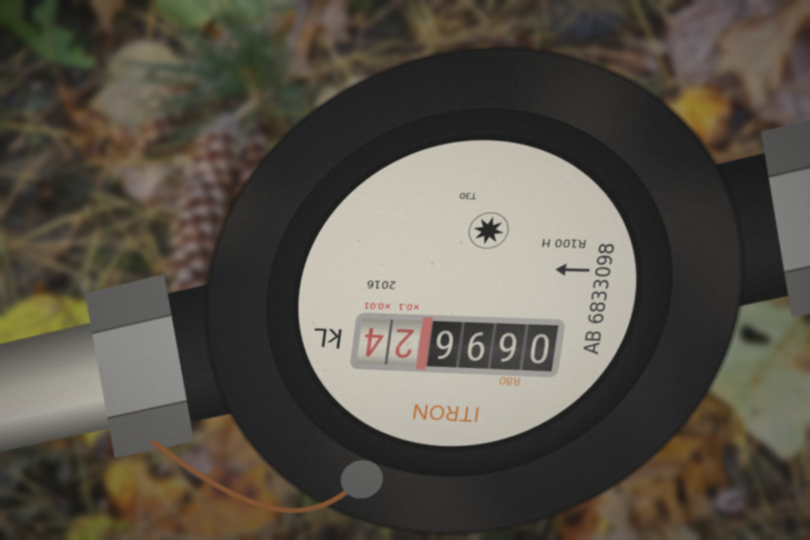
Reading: 696.24 kL
